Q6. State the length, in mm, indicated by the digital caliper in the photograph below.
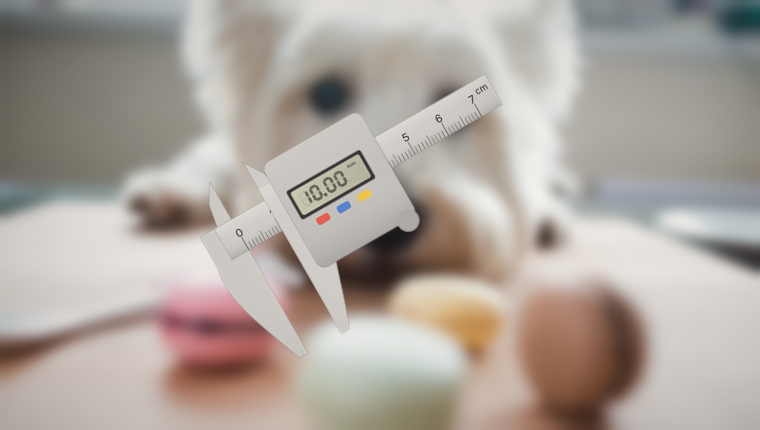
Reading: 10.00 mm
